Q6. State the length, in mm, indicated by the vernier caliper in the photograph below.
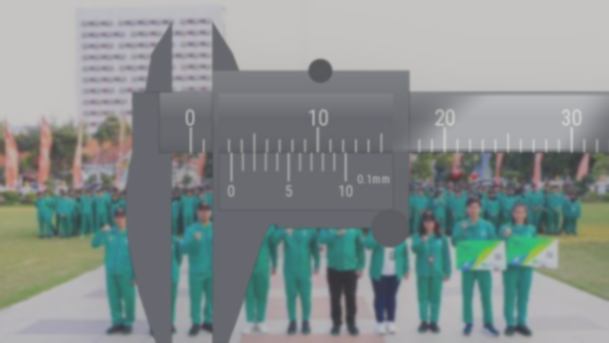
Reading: 3.2 mm
